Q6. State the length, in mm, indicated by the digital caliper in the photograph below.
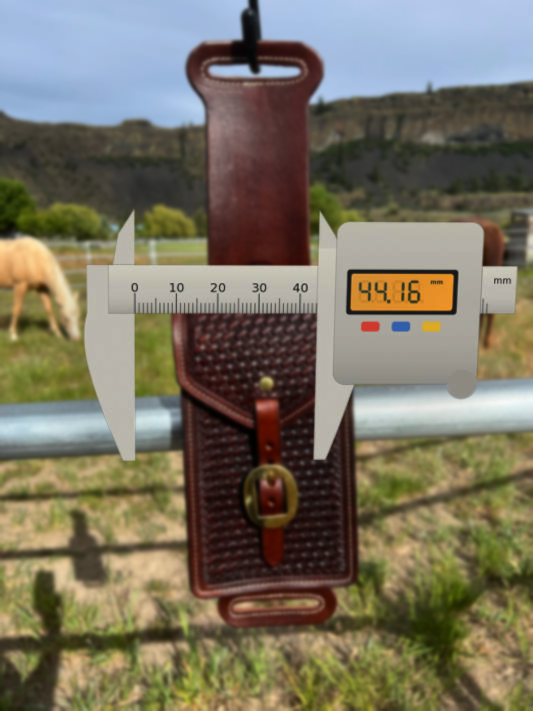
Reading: 44.16 mm
